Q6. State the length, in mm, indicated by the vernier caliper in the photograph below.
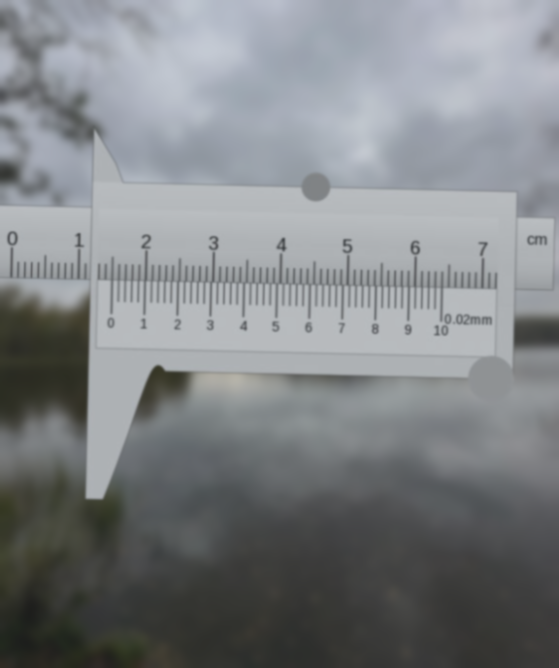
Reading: 15.0 mm
